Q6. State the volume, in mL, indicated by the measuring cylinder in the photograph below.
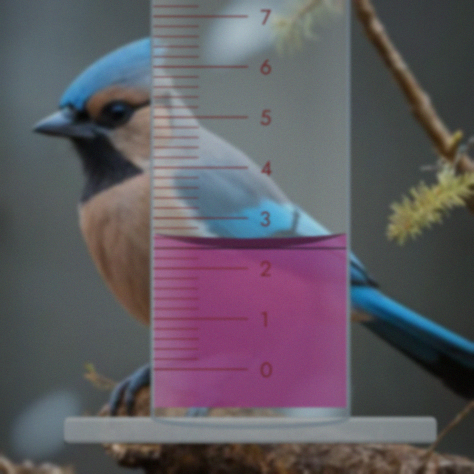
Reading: 2.4 mL
